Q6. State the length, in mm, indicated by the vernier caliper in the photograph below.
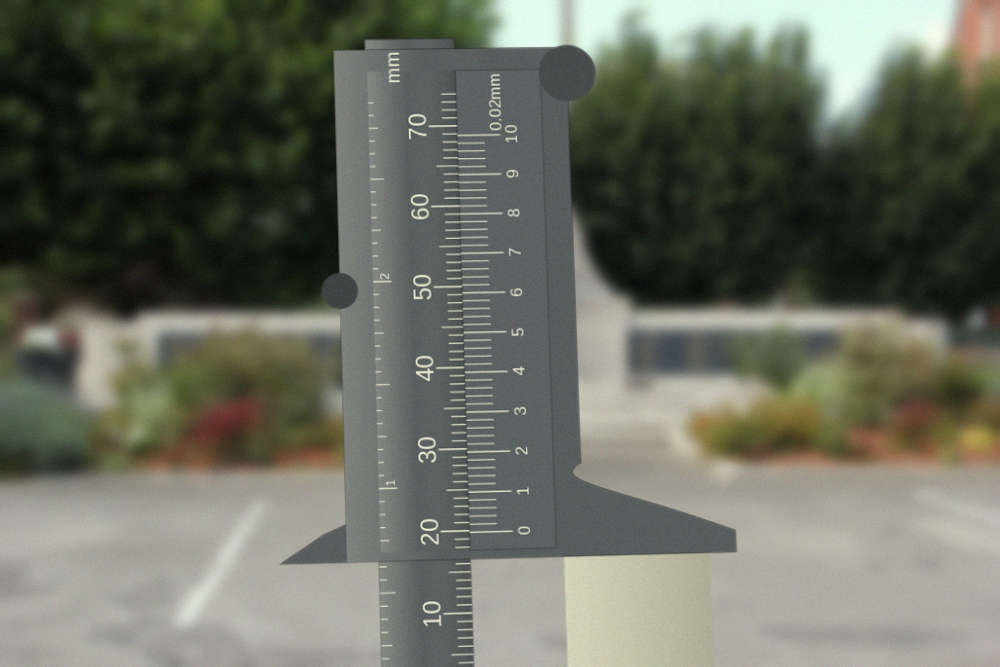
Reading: 19.8 mm
